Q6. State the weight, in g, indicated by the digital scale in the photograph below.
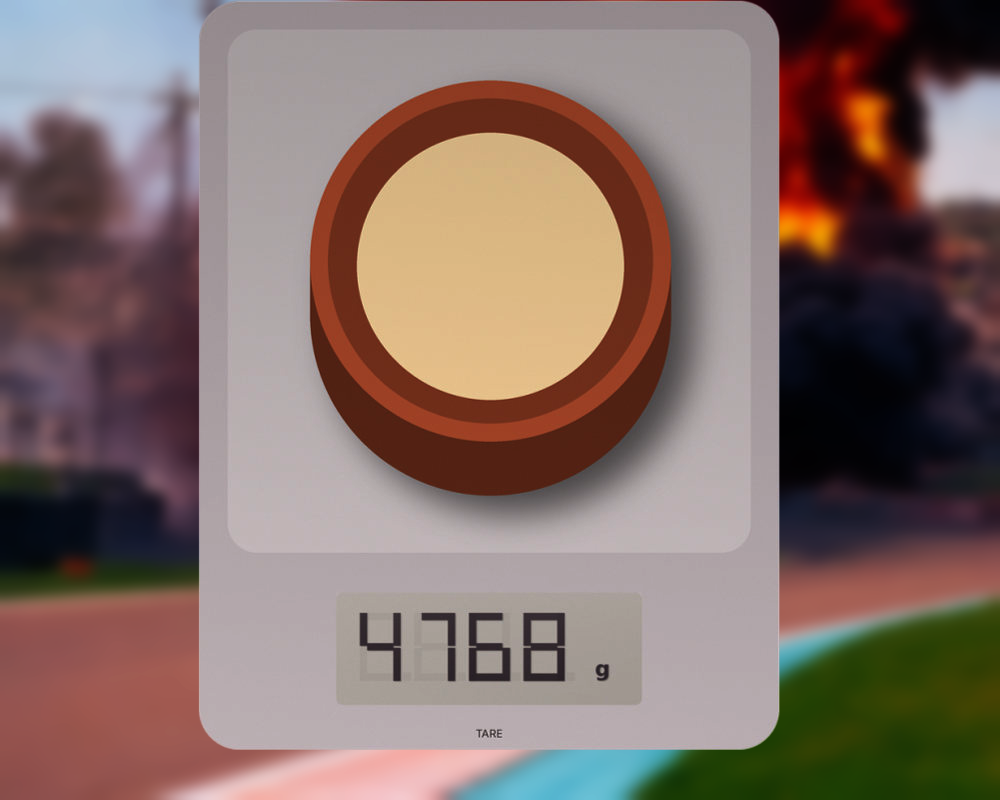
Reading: 4768 g
